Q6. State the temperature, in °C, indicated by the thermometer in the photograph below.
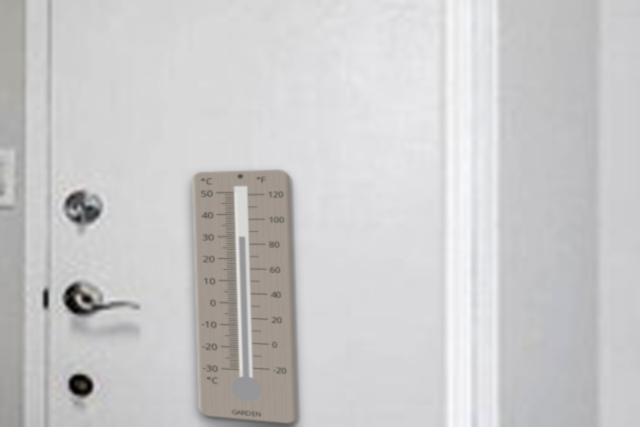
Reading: 30 °C
